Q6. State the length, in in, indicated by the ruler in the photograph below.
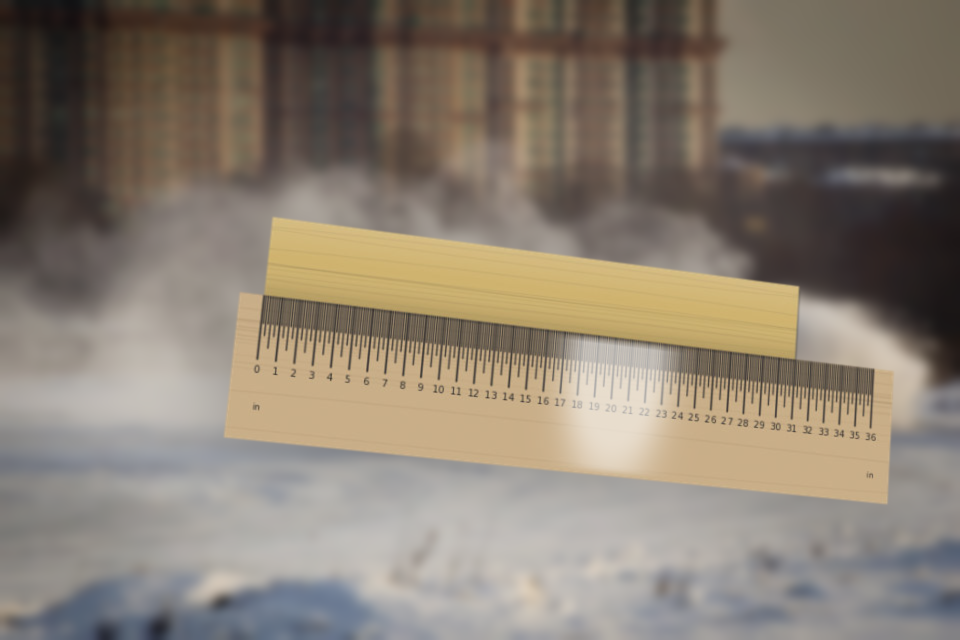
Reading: 31 in
